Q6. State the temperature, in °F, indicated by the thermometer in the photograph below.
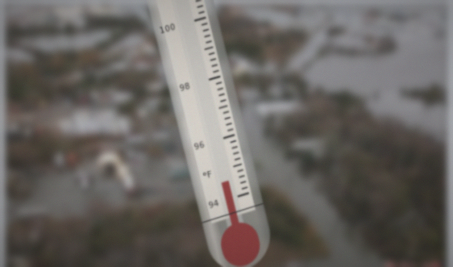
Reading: 94.6 °F
